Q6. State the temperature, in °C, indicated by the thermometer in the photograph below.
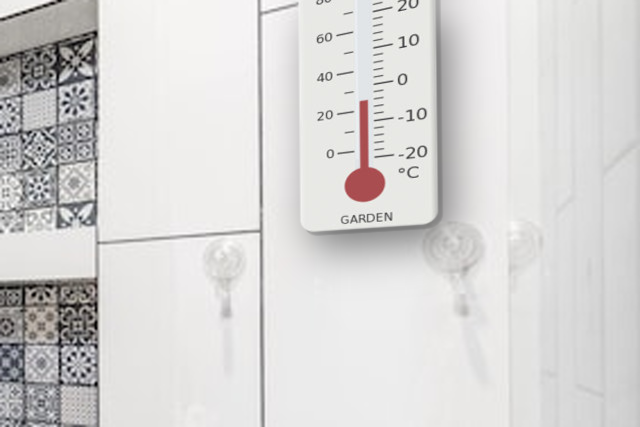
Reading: -4 °C
